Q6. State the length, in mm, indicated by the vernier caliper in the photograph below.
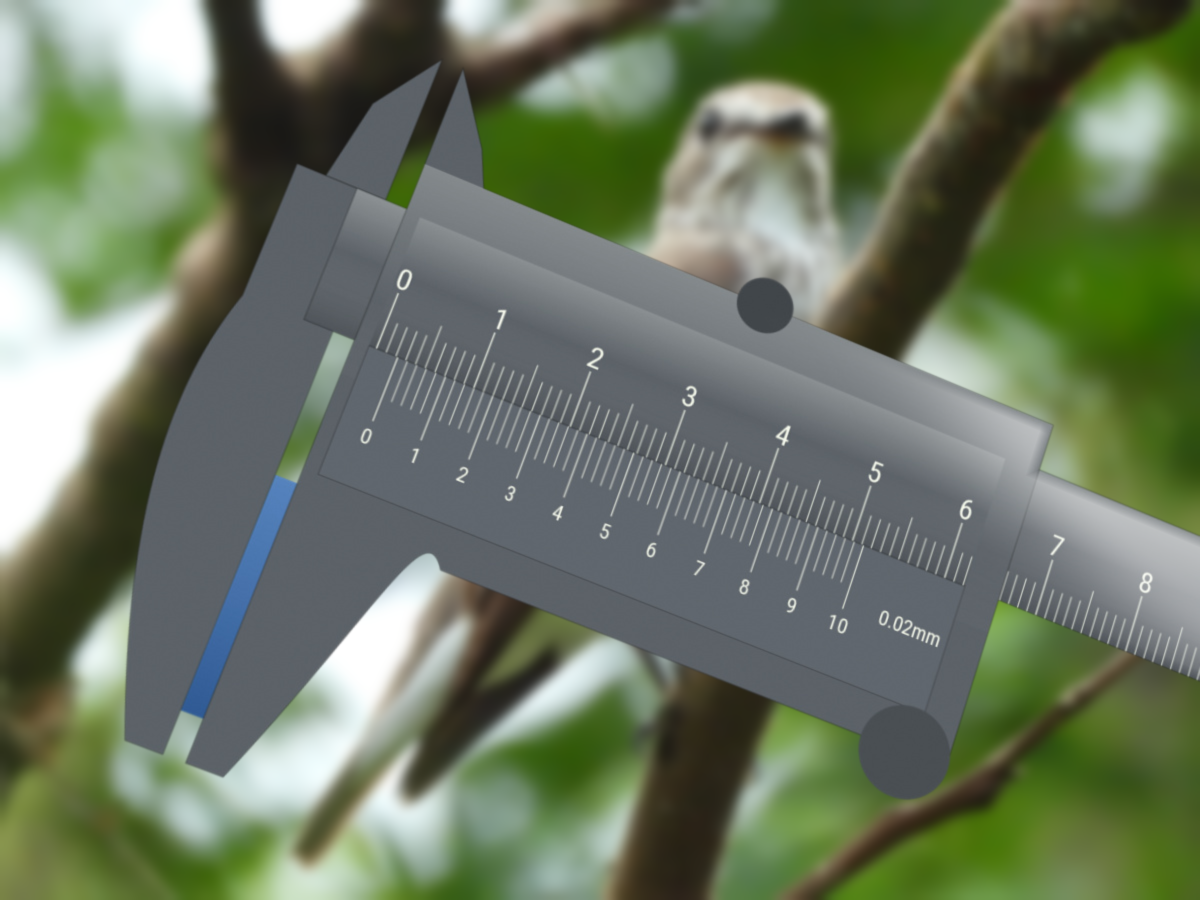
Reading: 2.2 mm
